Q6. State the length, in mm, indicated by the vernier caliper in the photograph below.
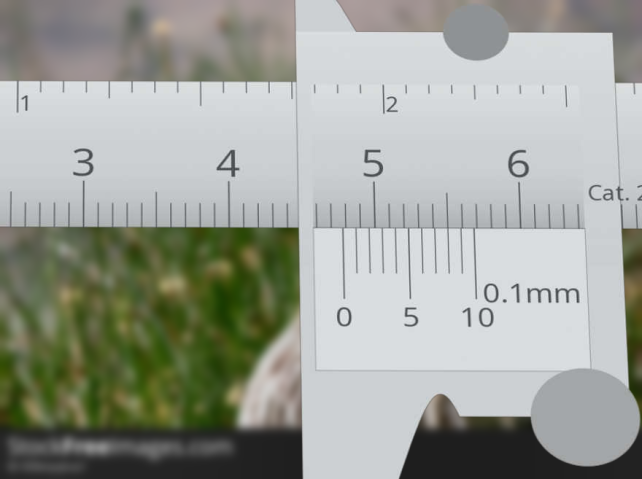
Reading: 47.8 mm
